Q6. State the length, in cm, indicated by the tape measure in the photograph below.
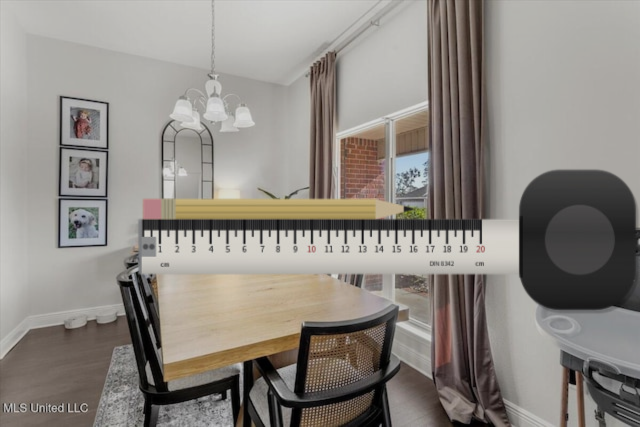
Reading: 16 cm
